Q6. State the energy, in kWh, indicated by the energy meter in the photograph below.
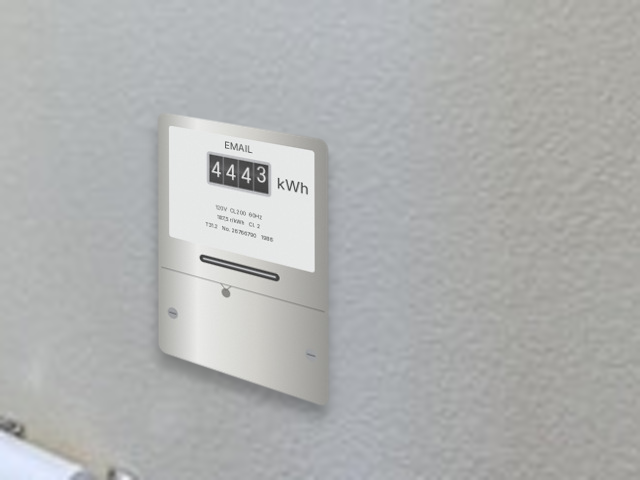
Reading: 4443 kWh
